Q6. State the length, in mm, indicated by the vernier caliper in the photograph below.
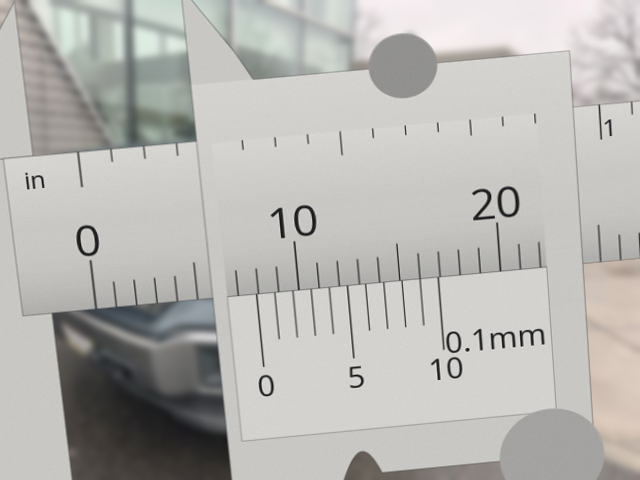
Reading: 7.9 mm
